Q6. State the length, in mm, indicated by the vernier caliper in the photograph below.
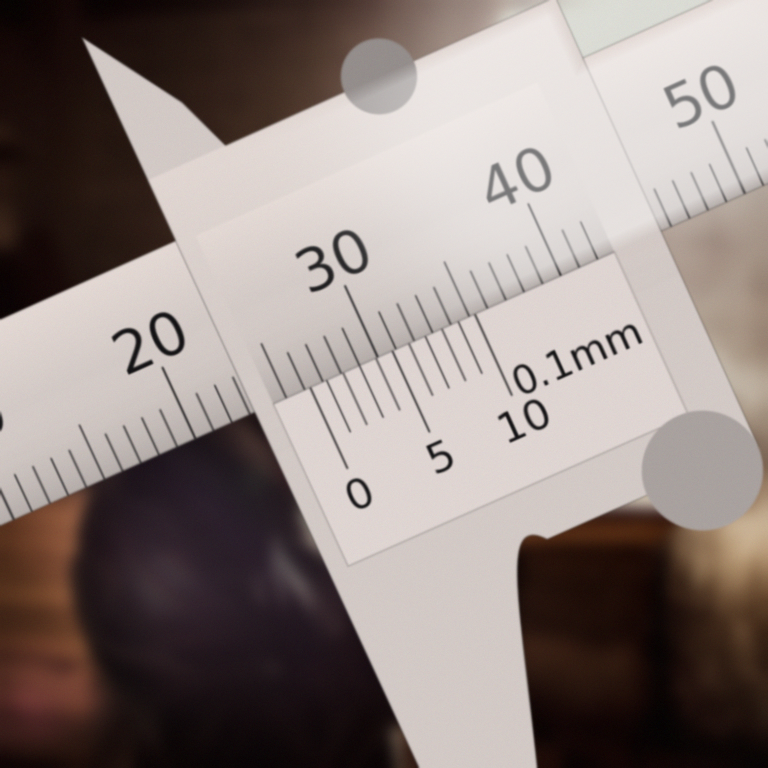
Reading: 26.3 mm
